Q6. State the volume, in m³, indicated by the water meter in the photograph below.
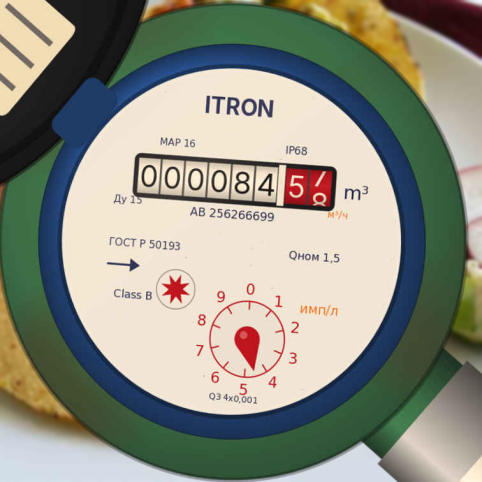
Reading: 84.574 m³
